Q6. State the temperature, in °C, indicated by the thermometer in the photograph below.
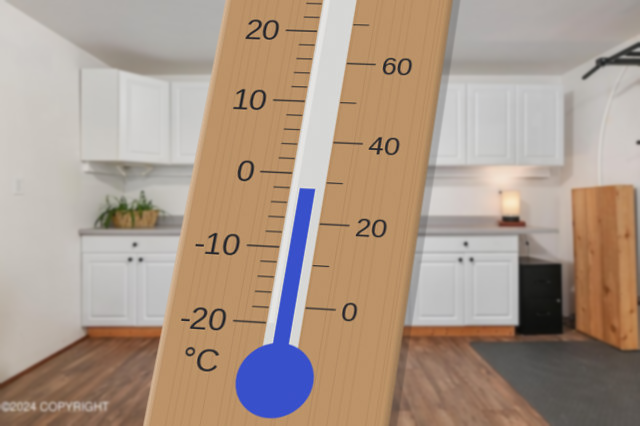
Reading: -2 °C
